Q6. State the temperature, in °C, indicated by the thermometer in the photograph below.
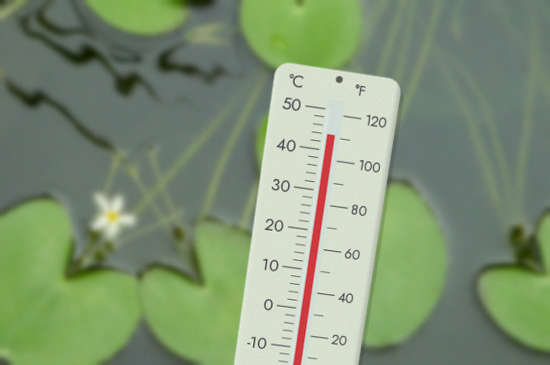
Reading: 44 °C
